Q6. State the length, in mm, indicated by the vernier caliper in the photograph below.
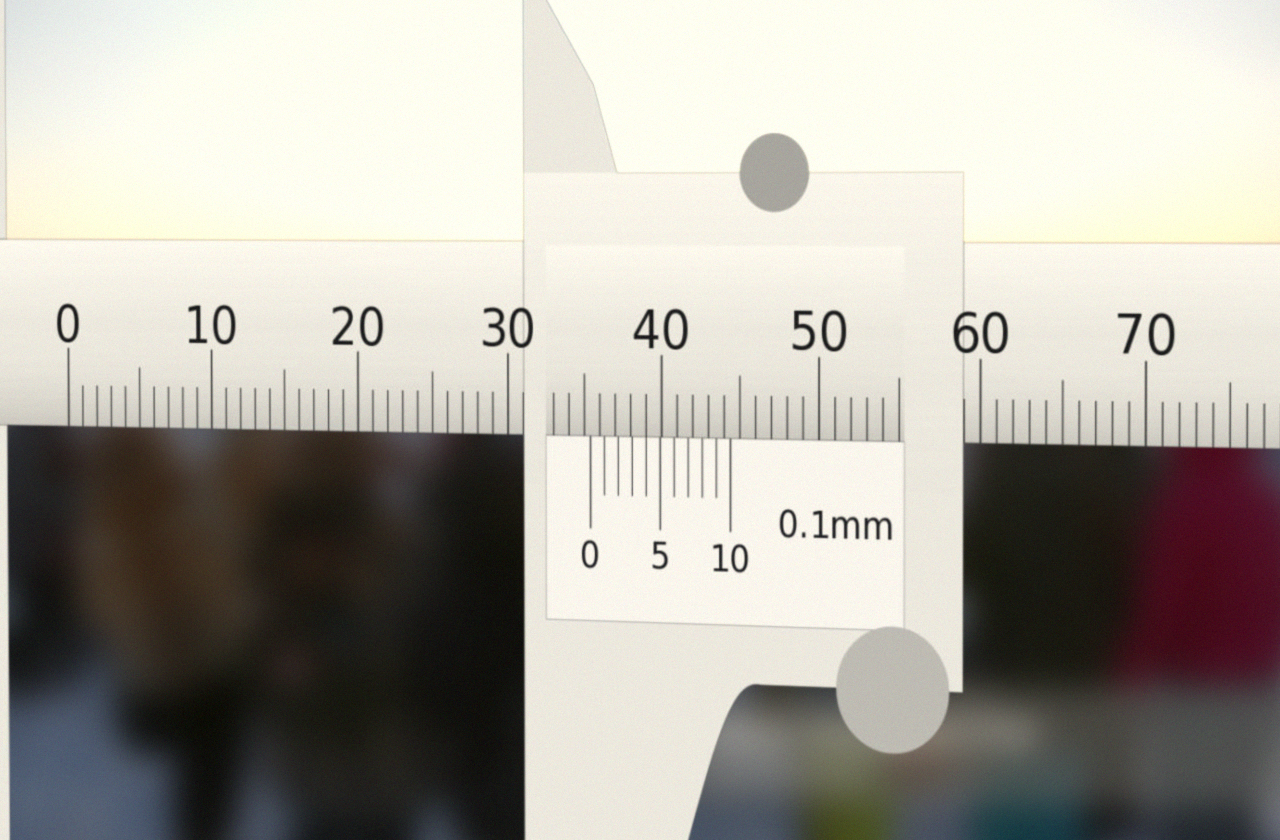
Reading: 35.4 mm
